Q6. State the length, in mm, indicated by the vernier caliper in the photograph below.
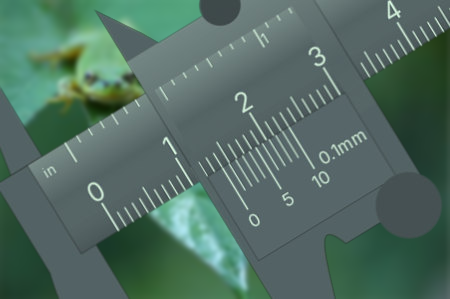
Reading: 14.0 mm
